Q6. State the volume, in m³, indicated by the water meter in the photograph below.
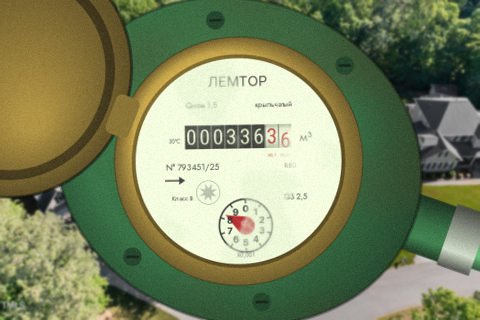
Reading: 336.358 m³
